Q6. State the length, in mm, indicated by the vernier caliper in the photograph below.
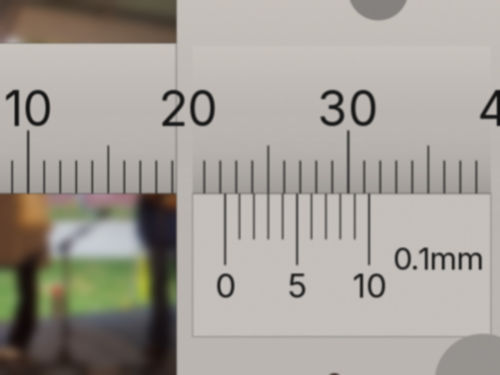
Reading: 22.3 mm
